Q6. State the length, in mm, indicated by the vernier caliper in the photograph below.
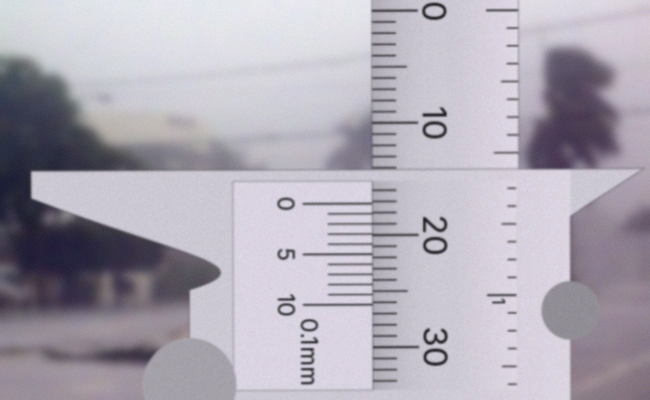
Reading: 17.2 mm
